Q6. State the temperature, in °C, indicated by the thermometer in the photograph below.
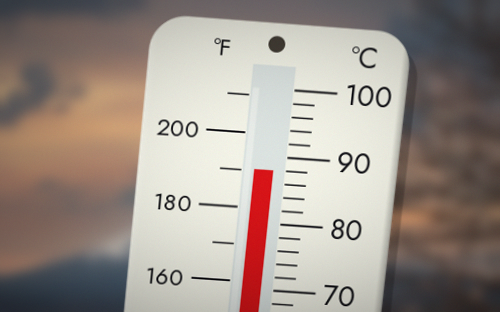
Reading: 88 °C
